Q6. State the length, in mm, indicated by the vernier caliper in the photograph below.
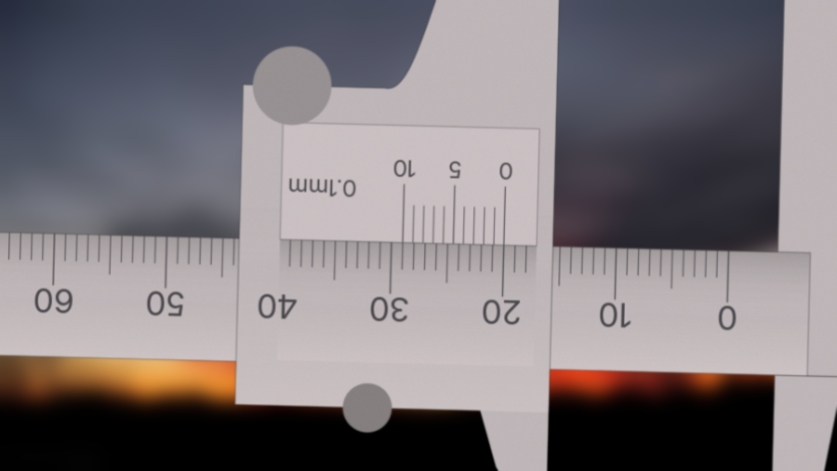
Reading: 20.0 mm
